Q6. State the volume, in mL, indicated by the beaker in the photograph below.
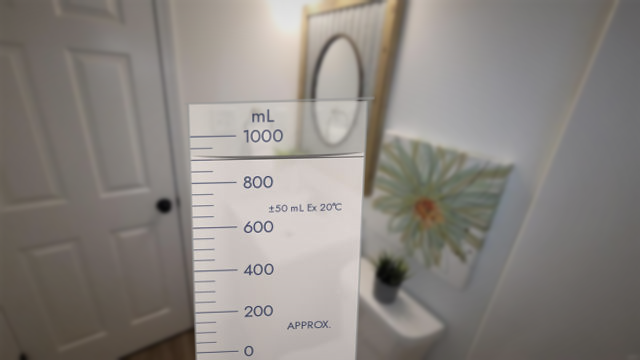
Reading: 900 mL
